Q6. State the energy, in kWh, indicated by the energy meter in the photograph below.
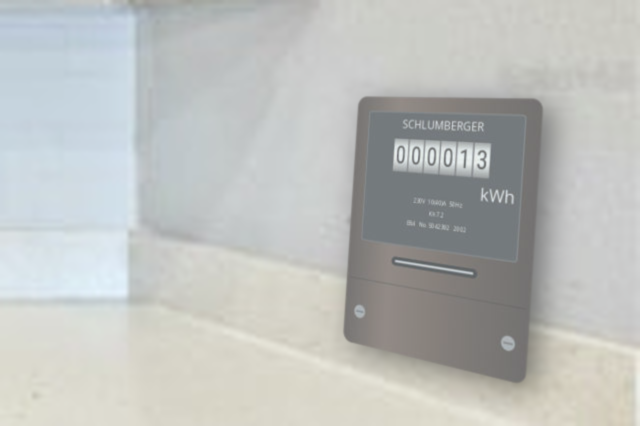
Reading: 13 kWh
